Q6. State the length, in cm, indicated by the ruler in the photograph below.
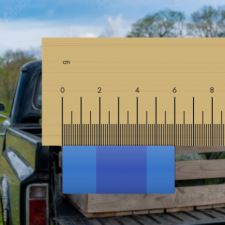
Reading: 6 cm
